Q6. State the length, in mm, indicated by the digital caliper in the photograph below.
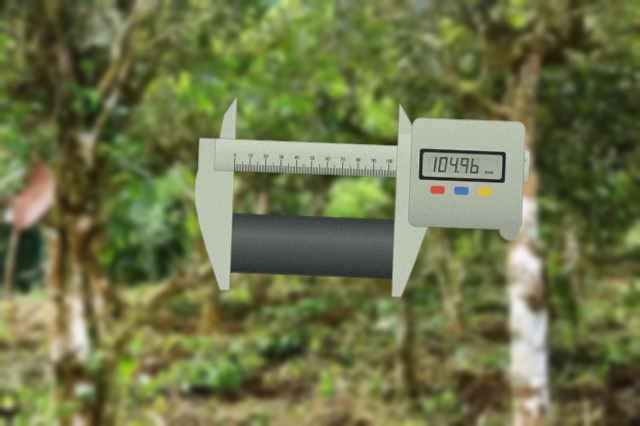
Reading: 104.96 mm
